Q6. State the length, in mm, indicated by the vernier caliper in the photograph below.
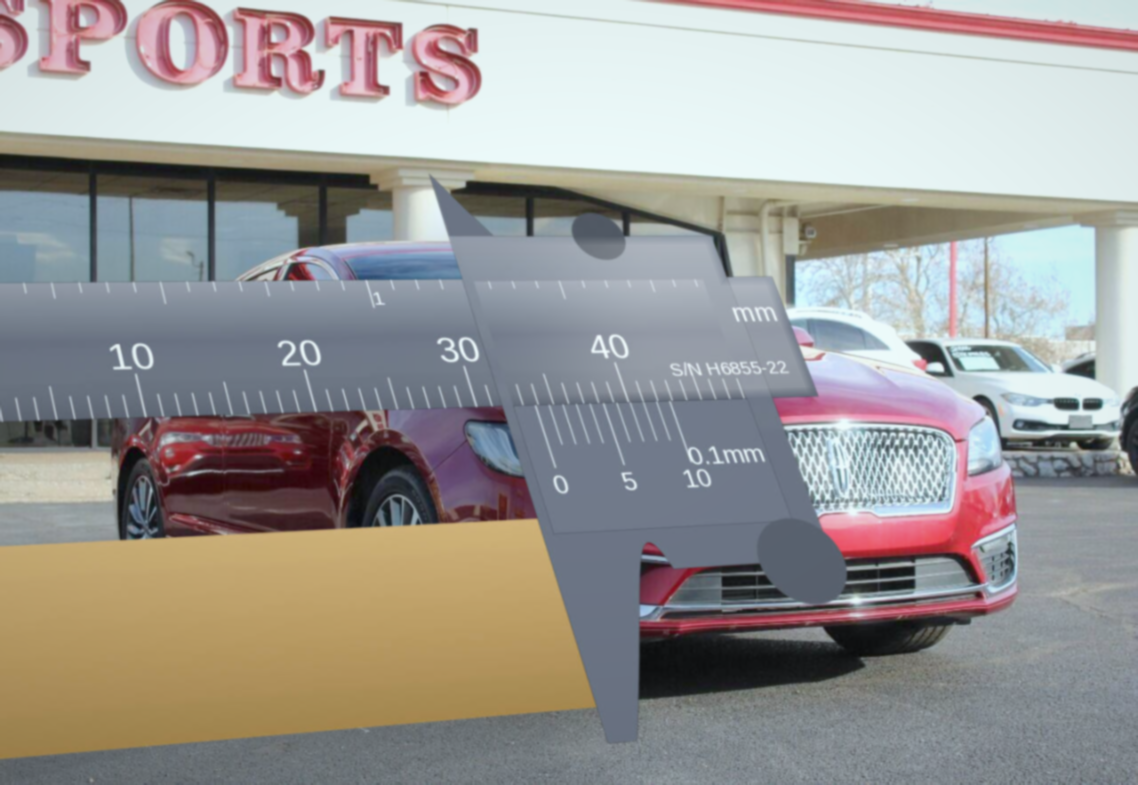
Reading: 33.8 mm
